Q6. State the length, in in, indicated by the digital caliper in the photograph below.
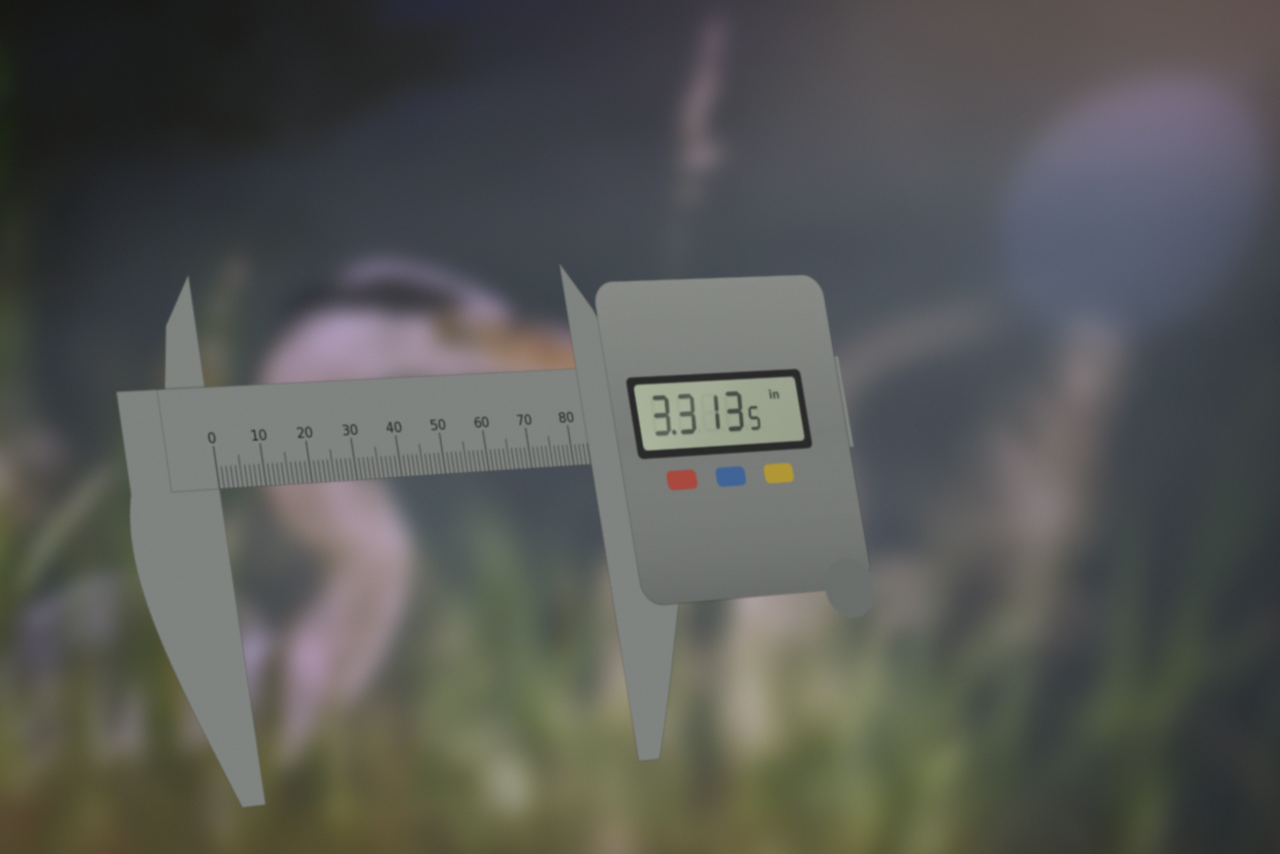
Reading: 3.3135 in
